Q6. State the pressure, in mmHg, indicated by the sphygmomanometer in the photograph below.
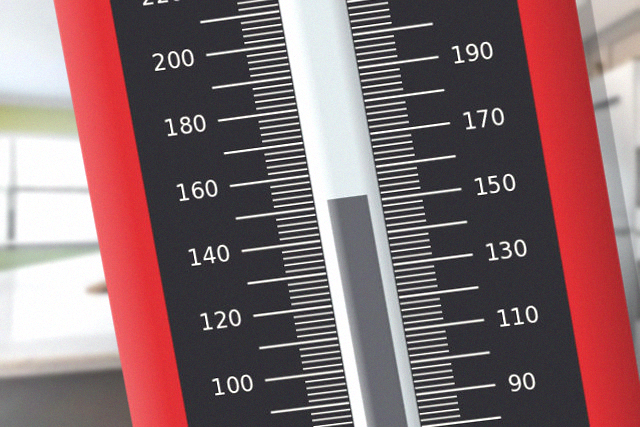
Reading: 152 mmHg
